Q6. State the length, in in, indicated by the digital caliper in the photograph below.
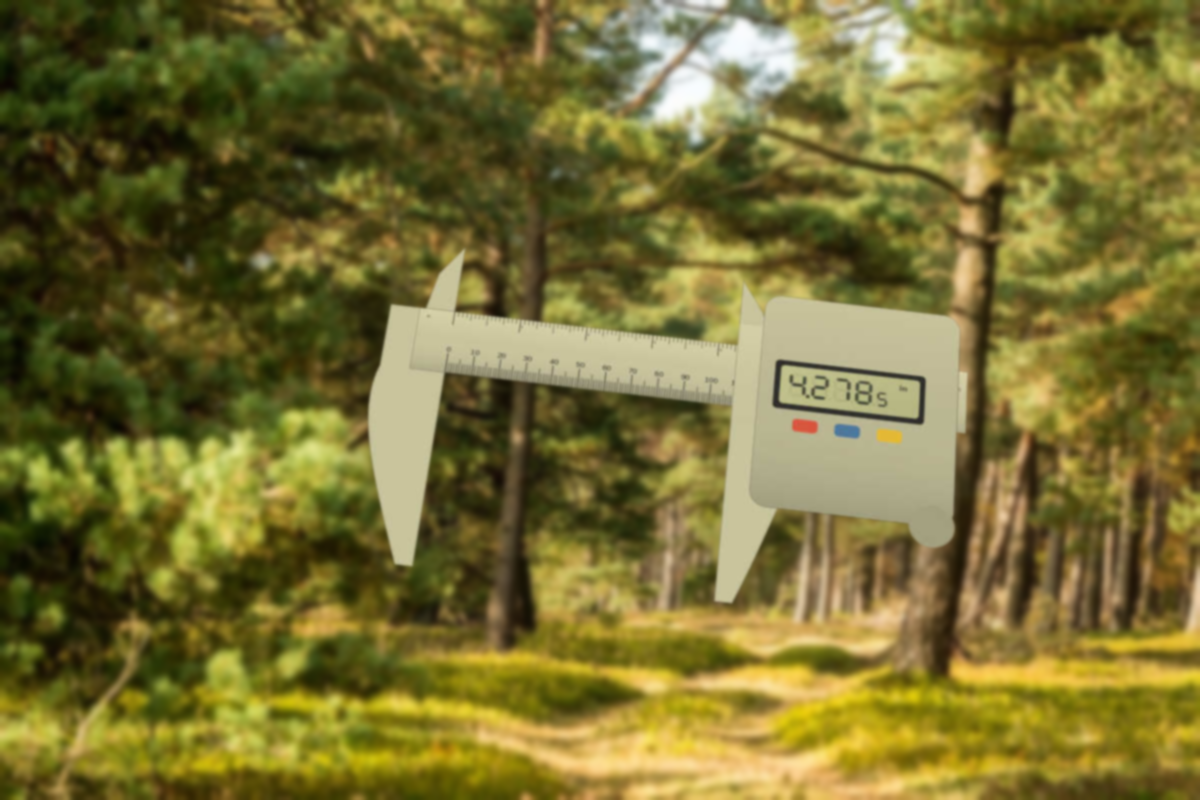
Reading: 4.2785 in
